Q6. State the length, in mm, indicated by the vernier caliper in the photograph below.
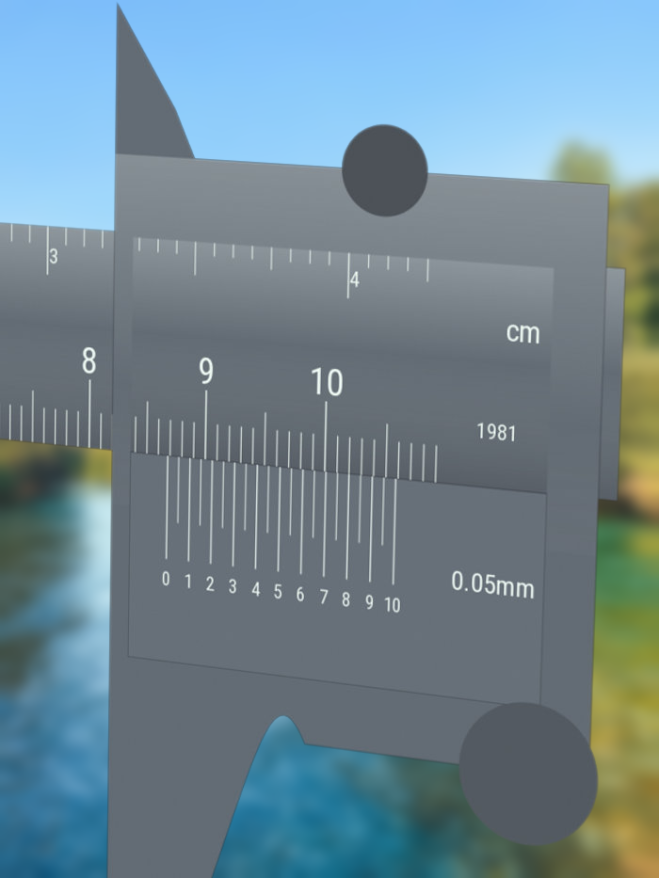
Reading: 86.8 mm
